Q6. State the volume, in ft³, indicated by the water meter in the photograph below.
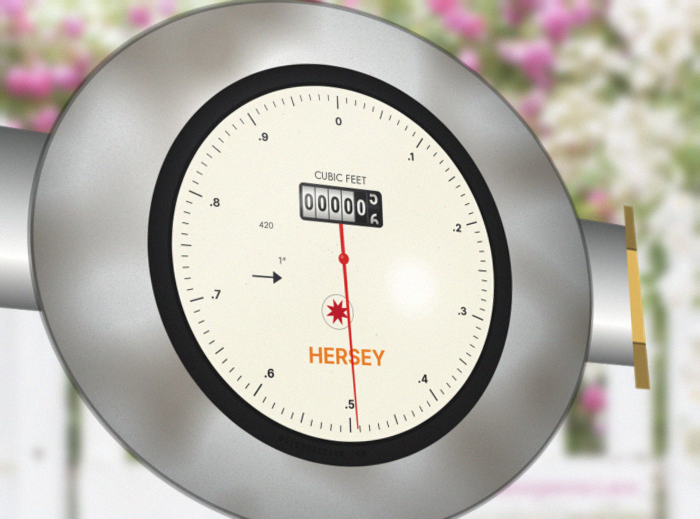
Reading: 5.49 ft³
